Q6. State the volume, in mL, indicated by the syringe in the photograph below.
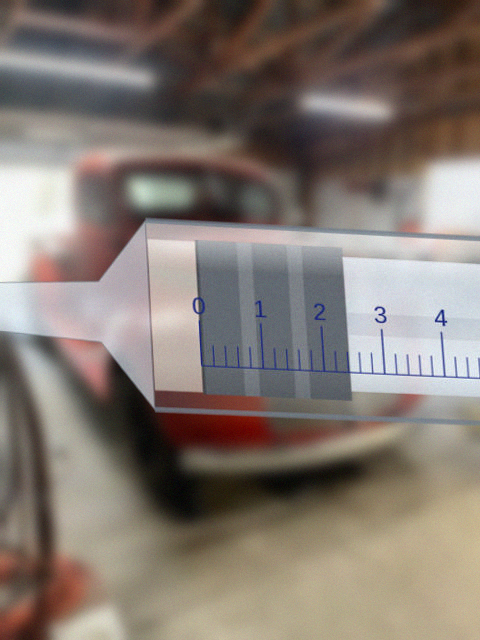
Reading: 0 mL
